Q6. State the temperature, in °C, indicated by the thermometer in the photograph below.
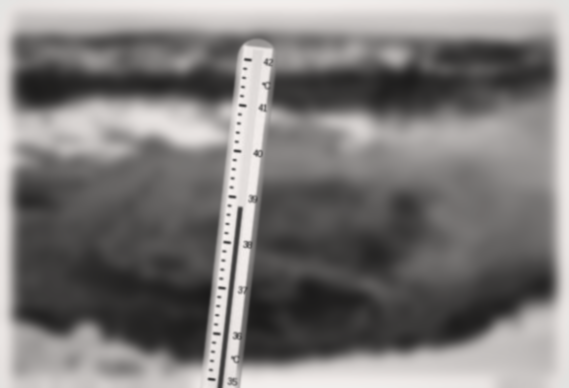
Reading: 38.8 °C
